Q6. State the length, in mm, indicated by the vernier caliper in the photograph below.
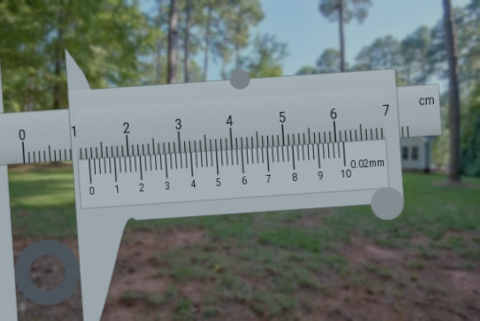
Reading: 12.5 mm
